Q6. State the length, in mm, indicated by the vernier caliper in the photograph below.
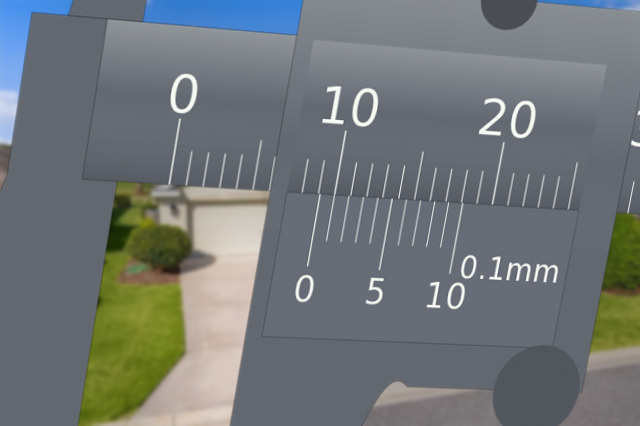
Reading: 9.1 mm
